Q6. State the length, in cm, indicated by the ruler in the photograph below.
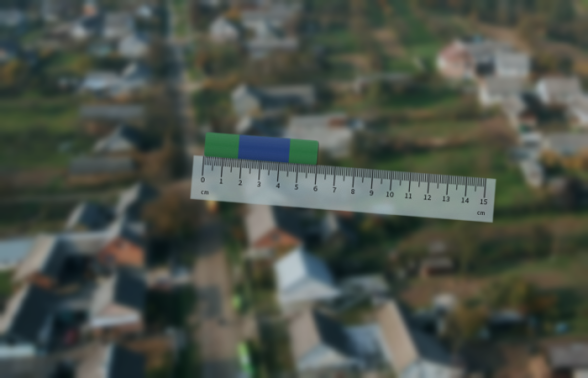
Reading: 6 cm
